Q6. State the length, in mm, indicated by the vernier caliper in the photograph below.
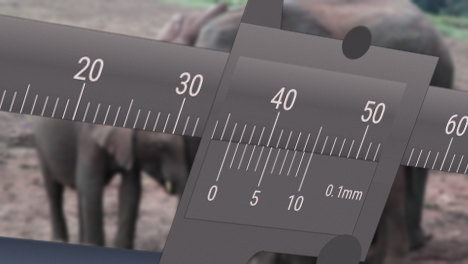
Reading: 36.0 mm
